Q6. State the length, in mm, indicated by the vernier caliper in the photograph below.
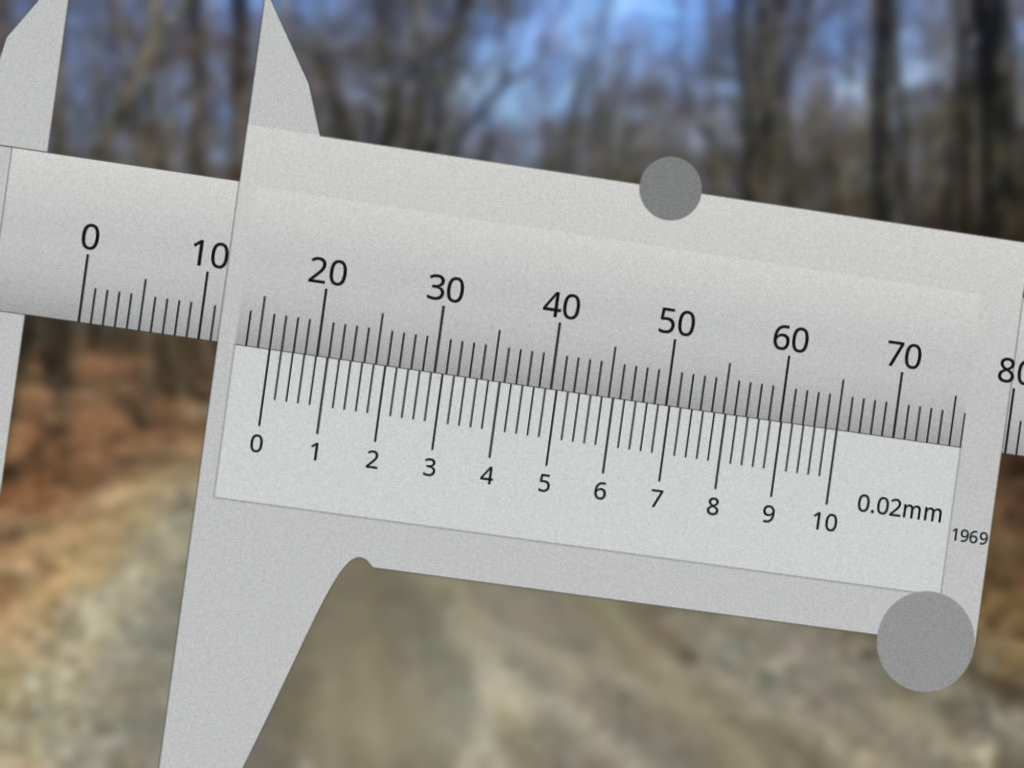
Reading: 16.0 mm
